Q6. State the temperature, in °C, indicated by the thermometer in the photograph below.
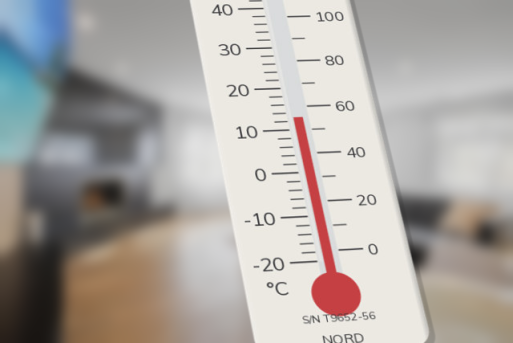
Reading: 13 °C
